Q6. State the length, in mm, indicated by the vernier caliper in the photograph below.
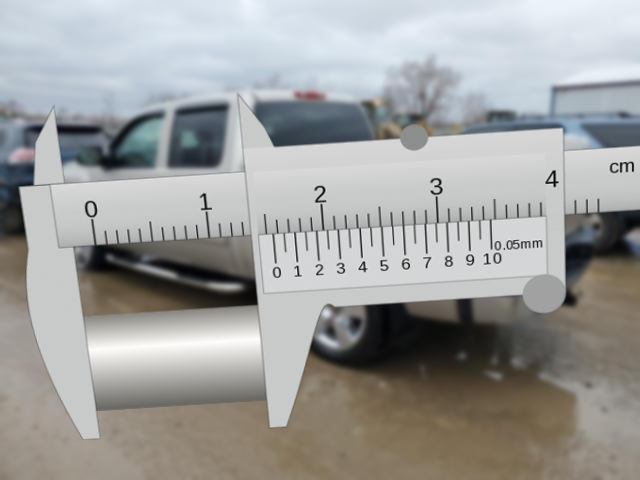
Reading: 15.6 mm
